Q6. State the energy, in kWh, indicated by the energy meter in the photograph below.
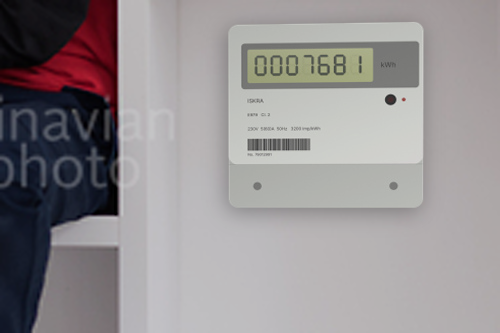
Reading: 7681 kWh
